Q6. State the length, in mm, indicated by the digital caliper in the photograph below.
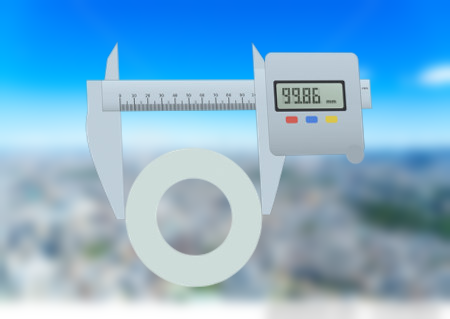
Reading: 99.86 mm
